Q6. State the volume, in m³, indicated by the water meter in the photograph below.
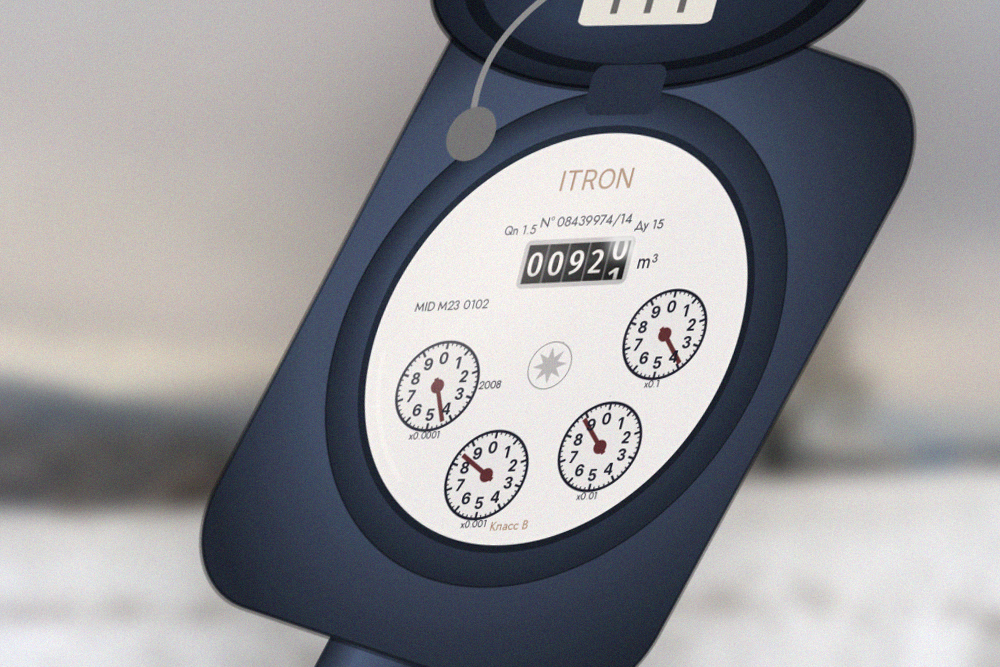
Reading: 920.3884 m³
